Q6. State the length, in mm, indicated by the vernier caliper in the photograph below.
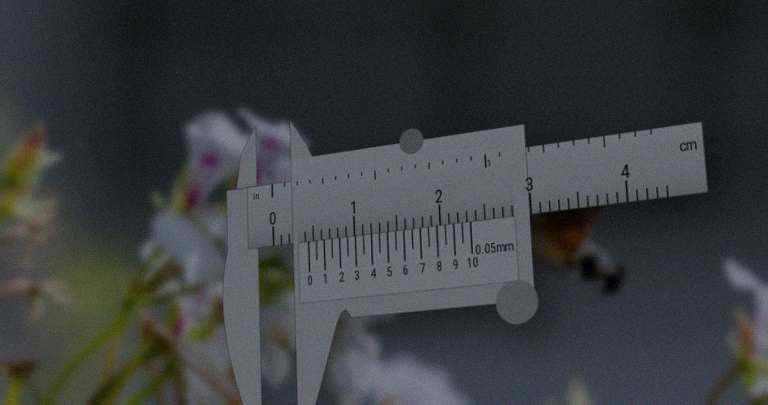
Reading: 4.4 mm
